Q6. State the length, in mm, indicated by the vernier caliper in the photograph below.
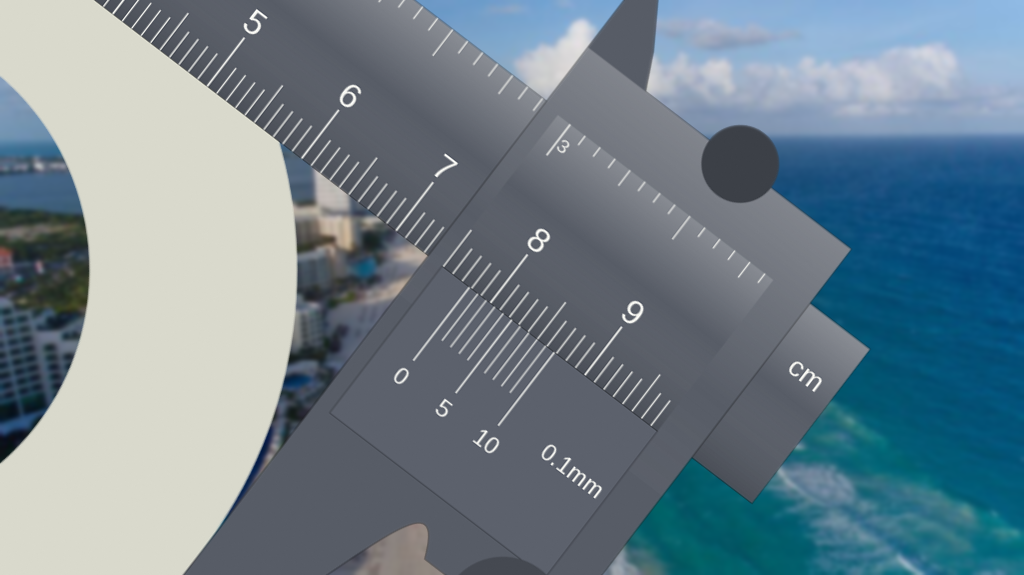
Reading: 77.8 mm
